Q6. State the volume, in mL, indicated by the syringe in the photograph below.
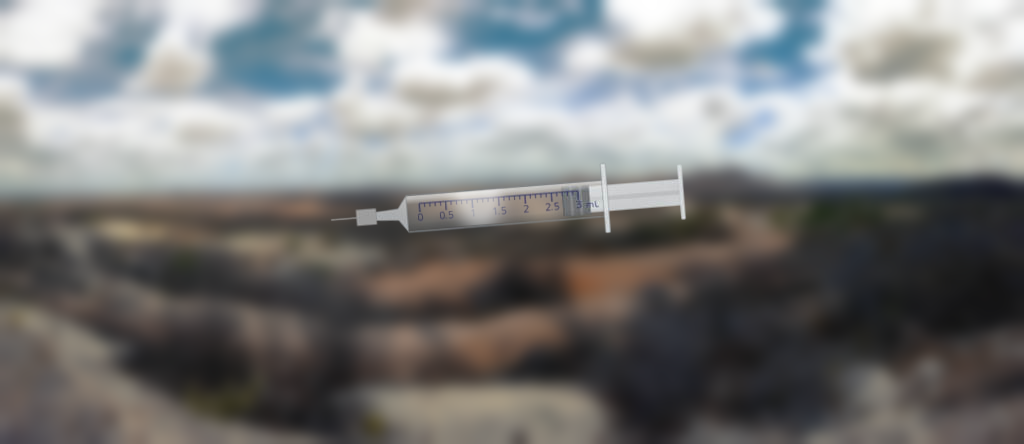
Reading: 2.7 mL
